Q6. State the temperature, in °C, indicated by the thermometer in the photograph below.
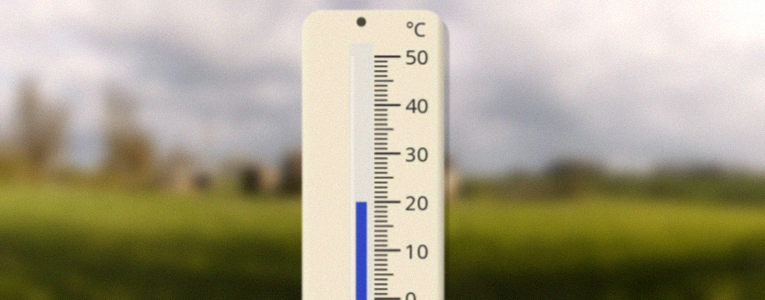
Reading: 20 °C
